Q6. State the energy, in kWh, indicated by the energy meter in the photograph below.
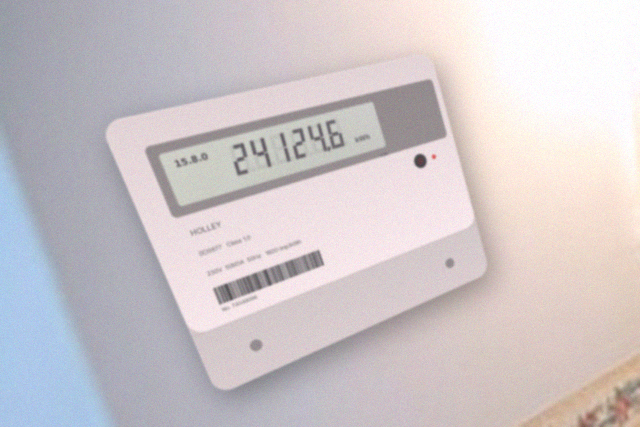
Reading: 24124.6 kWh
